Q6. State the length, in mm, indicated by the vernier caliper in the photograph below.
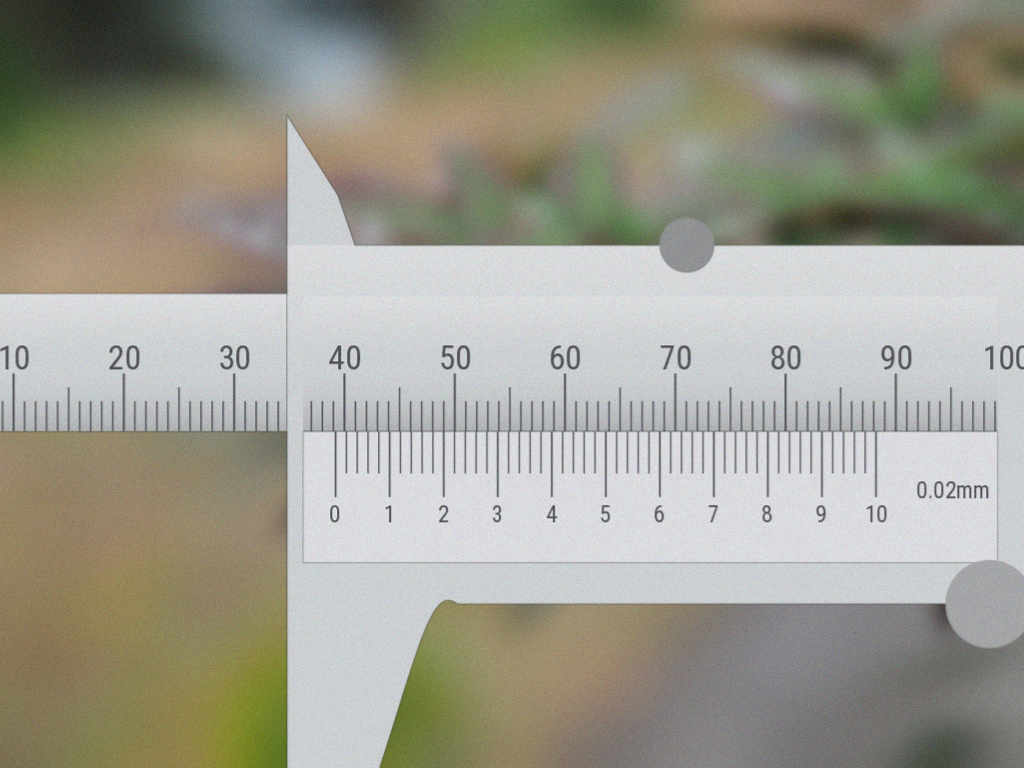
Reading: 39.2 mm
